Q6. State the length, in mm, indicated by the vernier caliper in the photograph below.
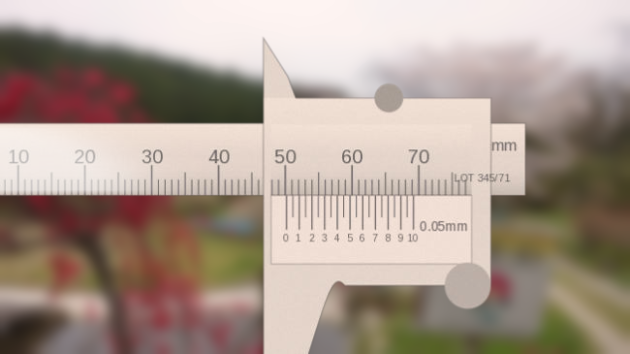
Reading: 50.2 mm
